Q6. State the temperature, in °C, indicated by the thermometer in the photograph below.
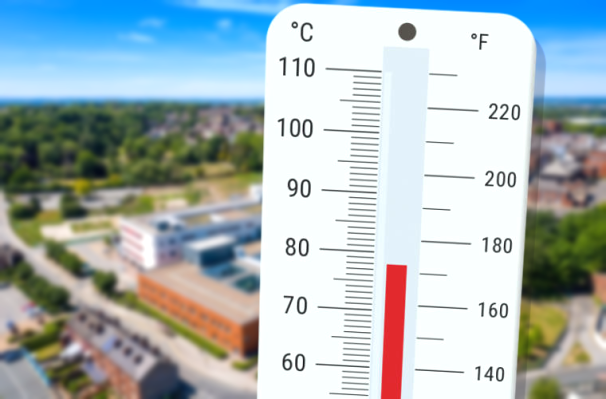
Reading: 78 °C
